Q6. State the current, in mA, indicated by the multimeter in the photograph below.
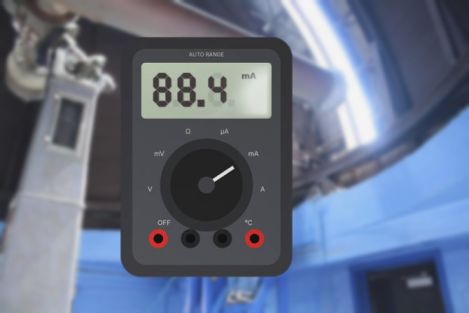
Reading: 88.4 mA
